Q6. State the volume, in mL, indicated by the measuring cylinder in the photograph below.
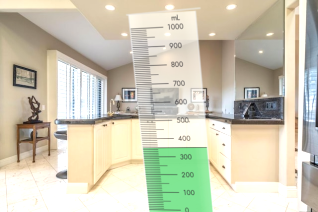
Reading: 350 mL
